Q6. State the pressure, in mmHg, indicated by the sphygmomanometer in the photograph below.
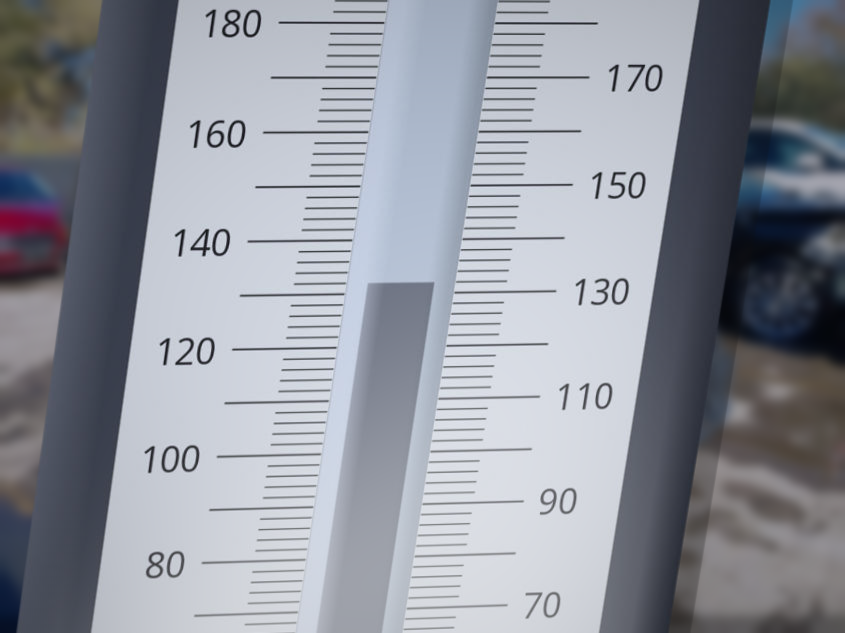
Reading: 132 mmHg
